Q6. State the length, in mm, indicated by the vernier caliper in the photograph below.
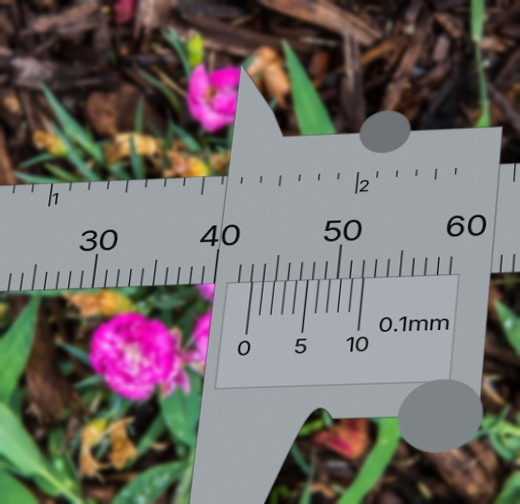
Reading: 43.1 mm
